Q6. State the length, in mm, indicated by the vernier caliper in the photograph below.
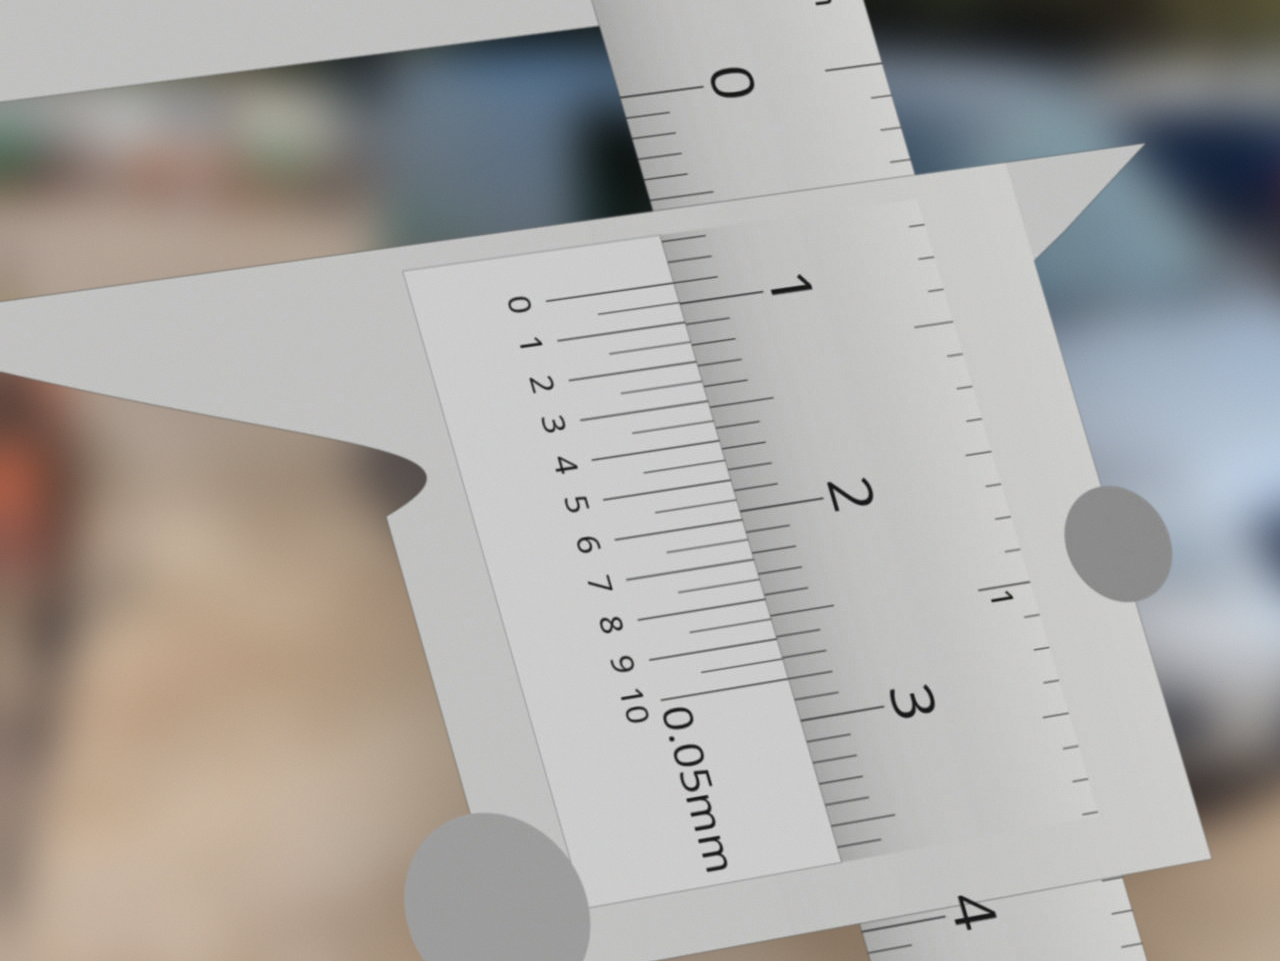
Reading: 9.0 mm
